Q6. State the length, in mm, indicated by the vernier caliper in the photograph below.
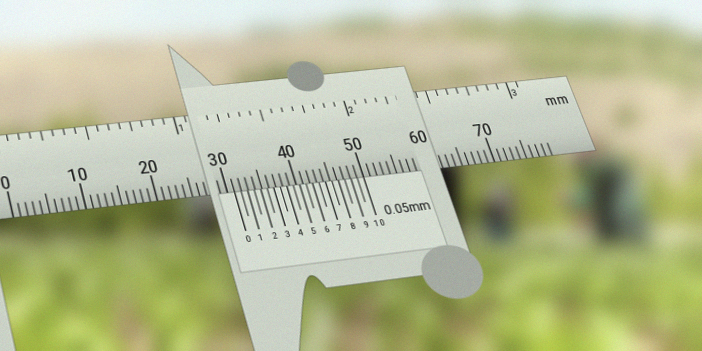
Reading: 31.0 mm
